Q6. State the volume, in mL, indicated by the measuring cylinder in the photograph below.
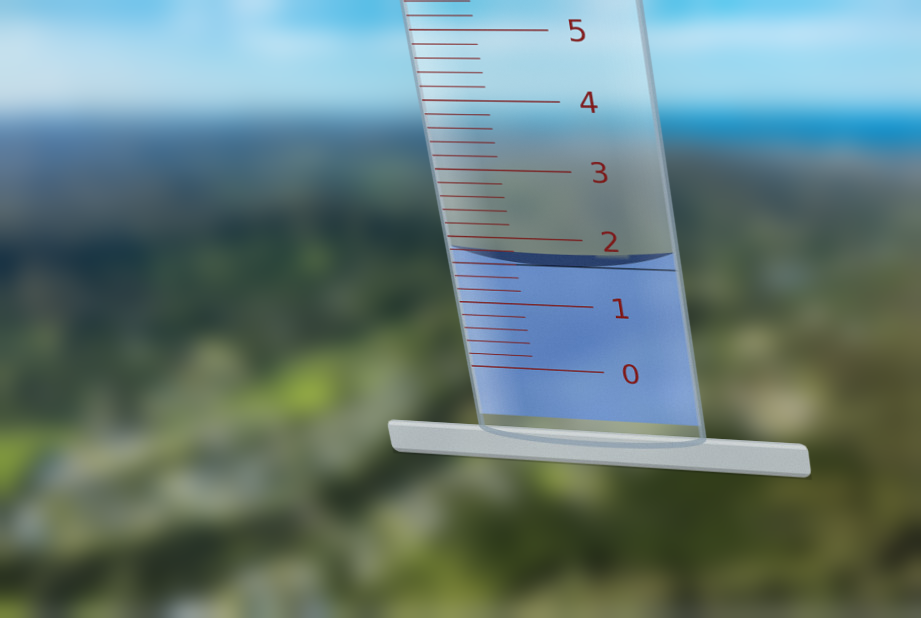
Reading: 1.6 mL
